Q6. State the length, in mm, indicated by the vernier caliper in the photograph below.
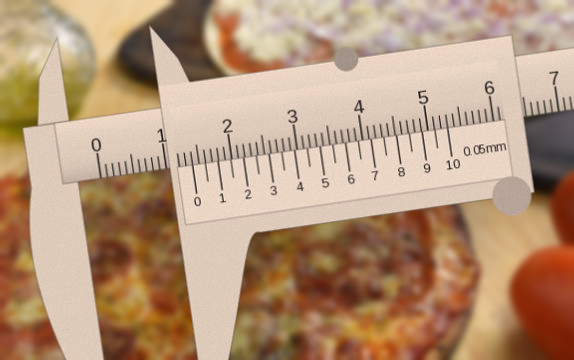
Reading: 14.0 mm
